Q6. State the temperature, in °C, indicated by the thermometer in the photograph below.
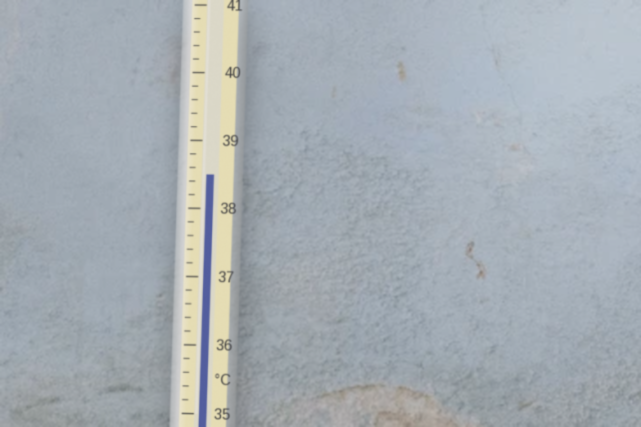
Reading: 38.5 °C
